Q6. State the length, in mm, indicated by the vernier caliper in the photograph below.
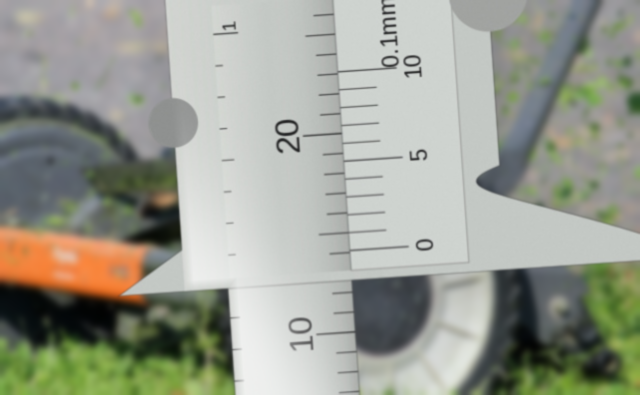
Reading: 14.1 mm
